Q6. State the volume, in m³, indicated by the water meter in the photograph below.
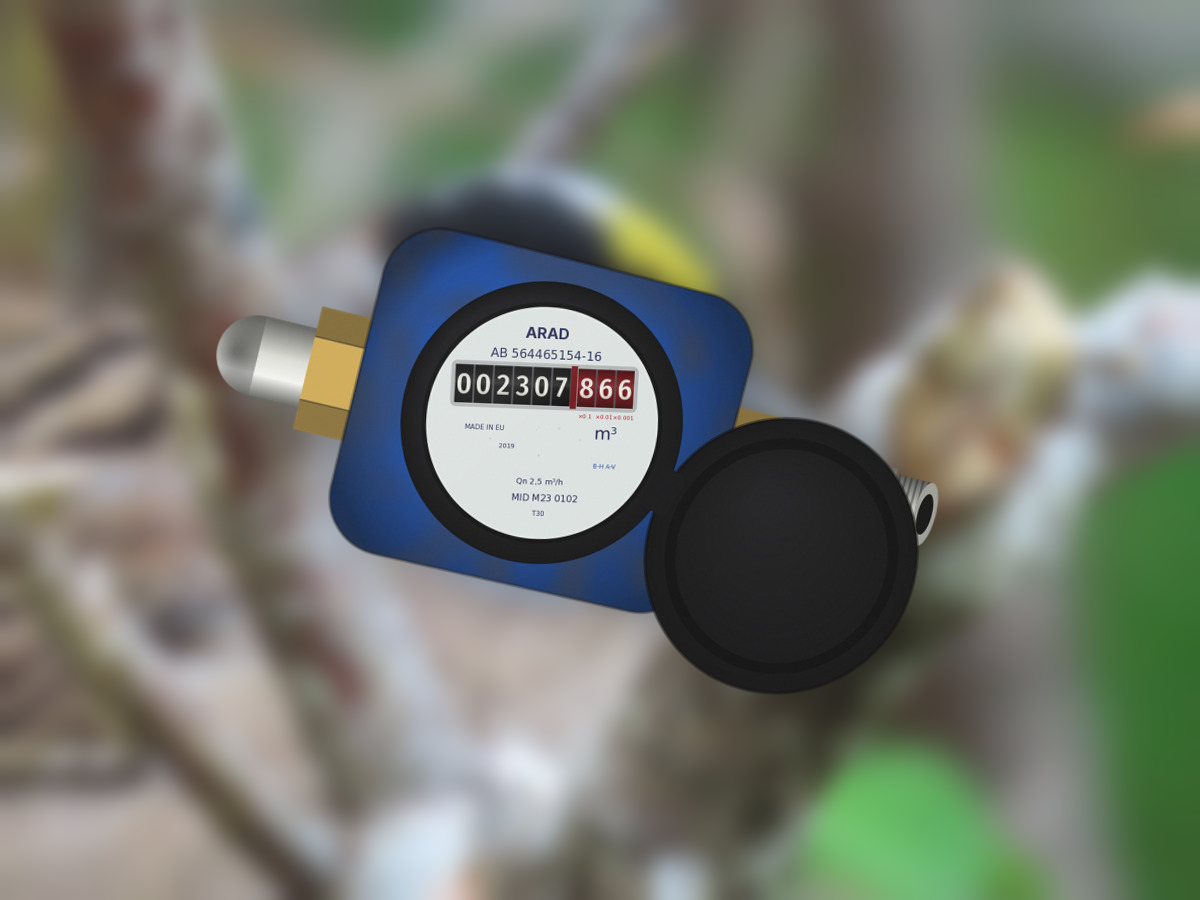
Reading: 2307.866 m³
